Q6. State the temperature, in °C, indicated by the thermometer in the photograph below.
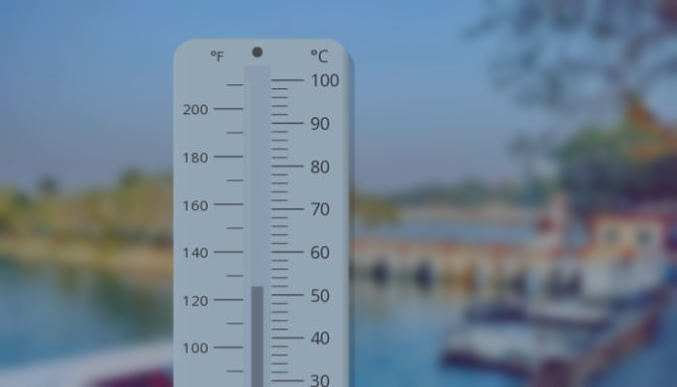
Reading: 52 °C
